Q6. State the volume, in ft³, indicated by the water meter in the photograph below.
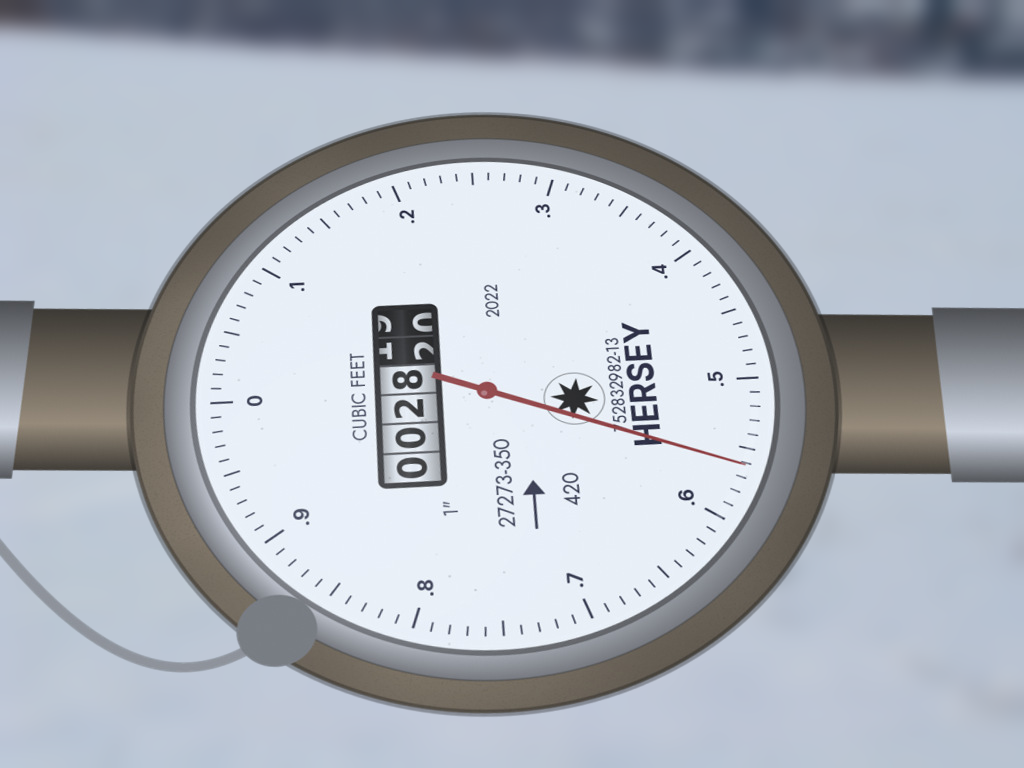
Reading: 2819.56 ft³
